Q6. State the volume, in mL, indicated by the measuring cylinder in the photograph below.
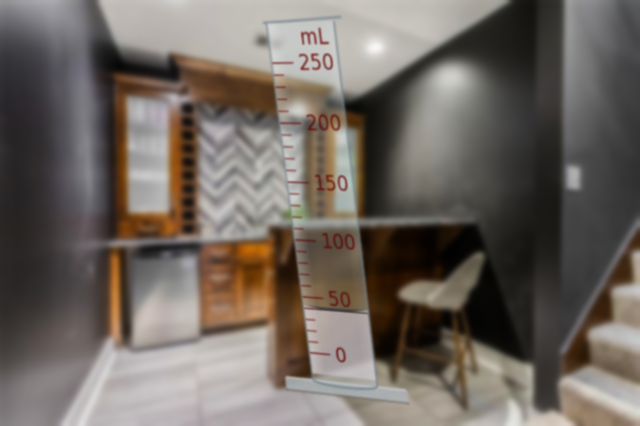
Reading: 40 mL
